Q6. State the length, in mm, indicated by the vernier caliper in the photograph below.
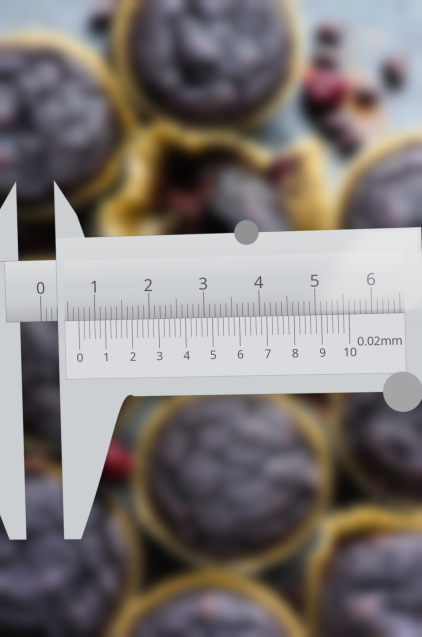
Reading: 7.0 mm
